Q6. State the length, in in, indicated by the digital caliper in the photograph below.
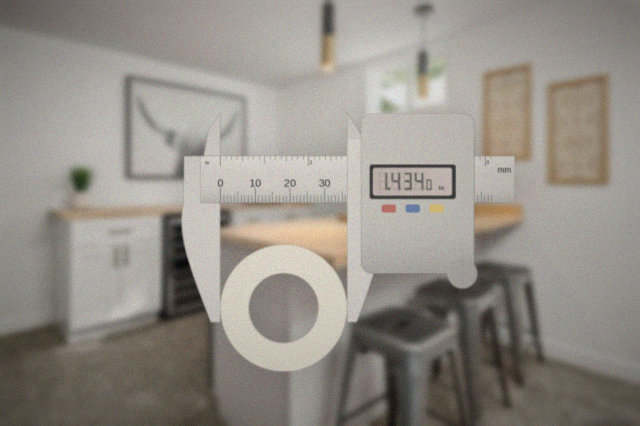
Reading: 1.4340 in
